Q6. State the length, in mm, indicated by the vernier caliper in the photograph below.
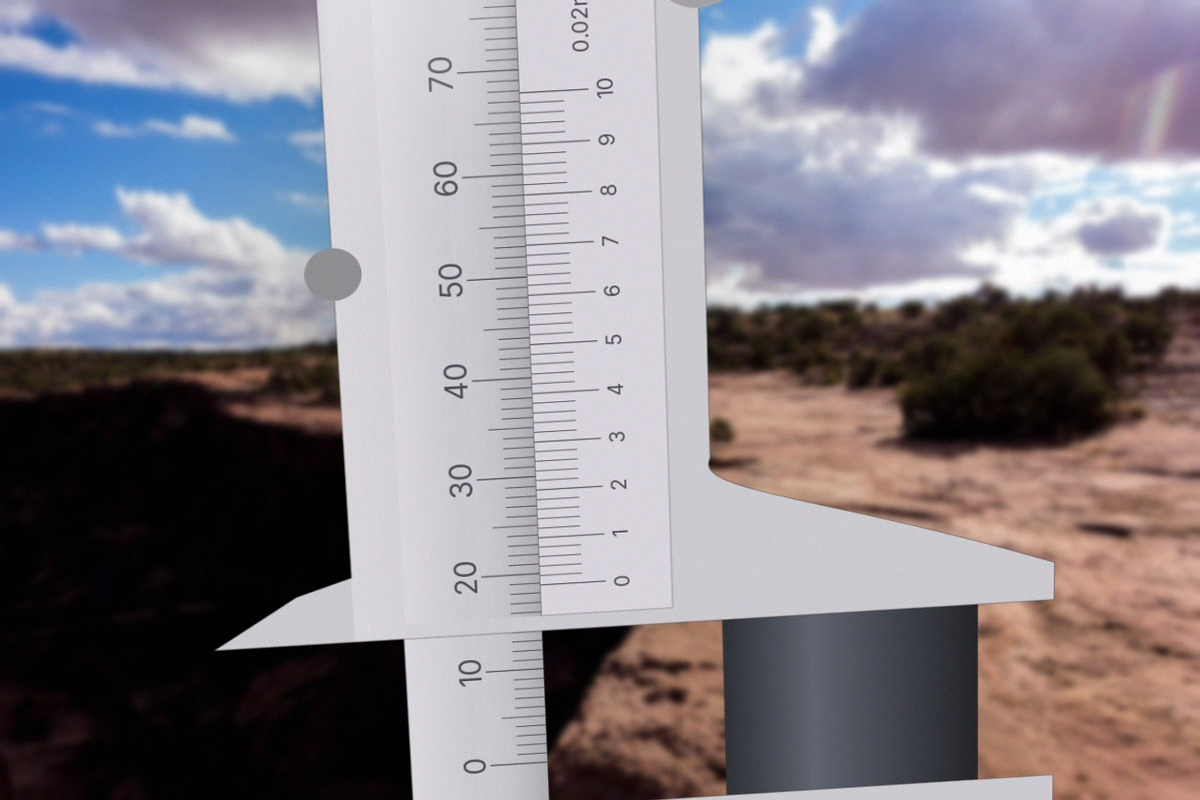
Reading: 18.8 mm
